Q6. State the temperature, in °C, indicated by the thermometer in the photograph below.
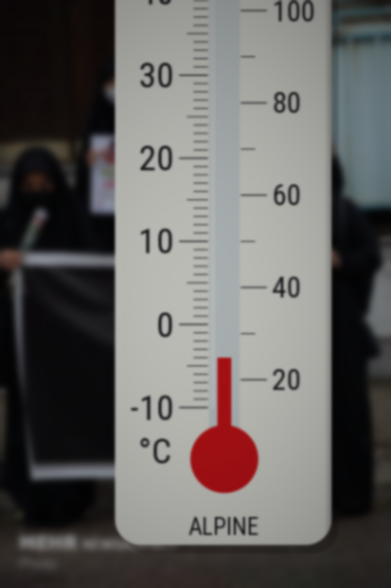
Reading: -4 °C
